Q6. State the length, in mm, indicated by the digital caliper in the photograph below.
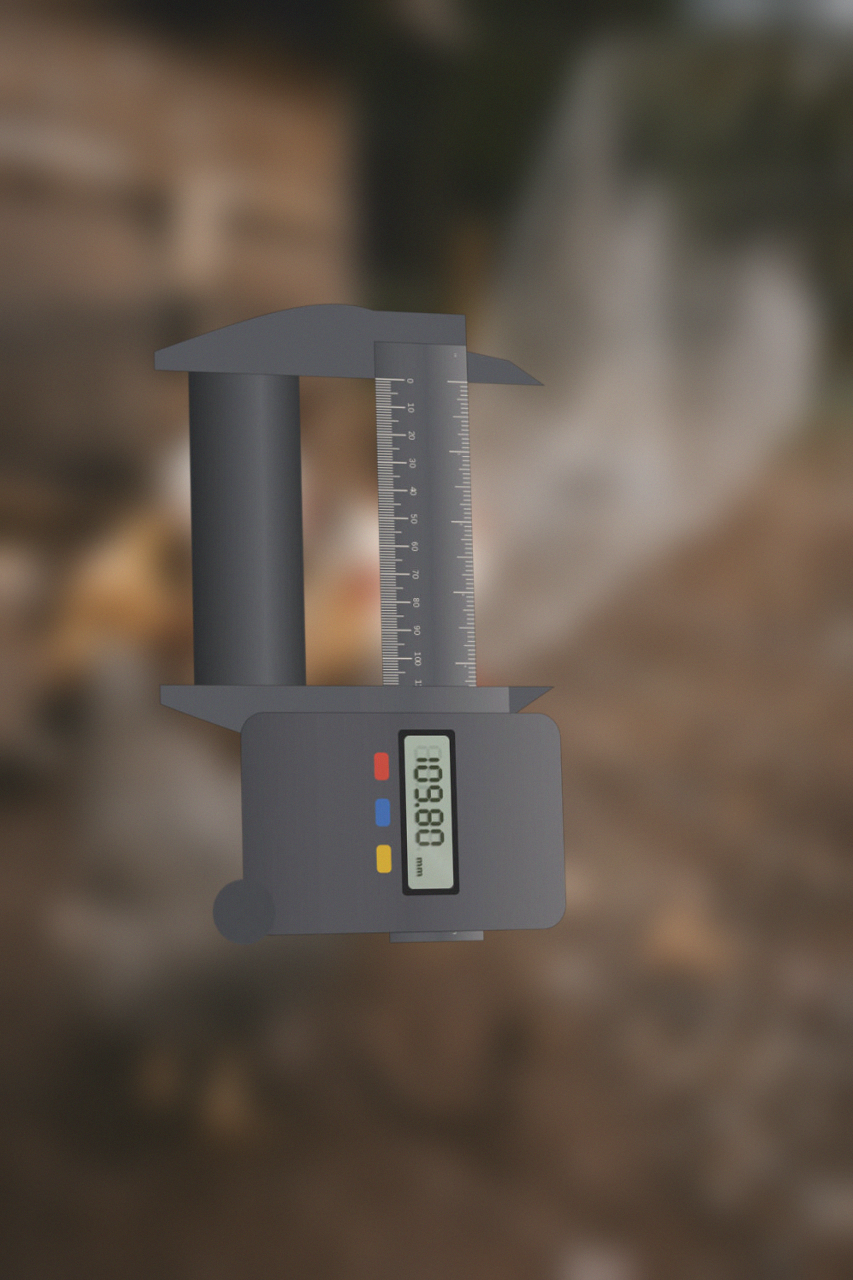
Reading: 109.80 mm
